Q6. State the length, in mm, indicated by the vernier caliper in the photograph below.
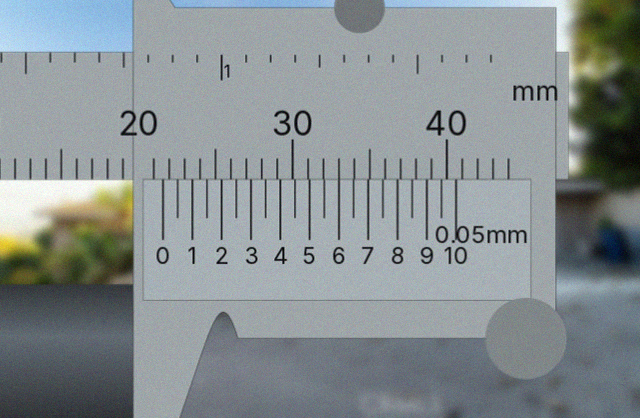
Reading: 21.6 mm
